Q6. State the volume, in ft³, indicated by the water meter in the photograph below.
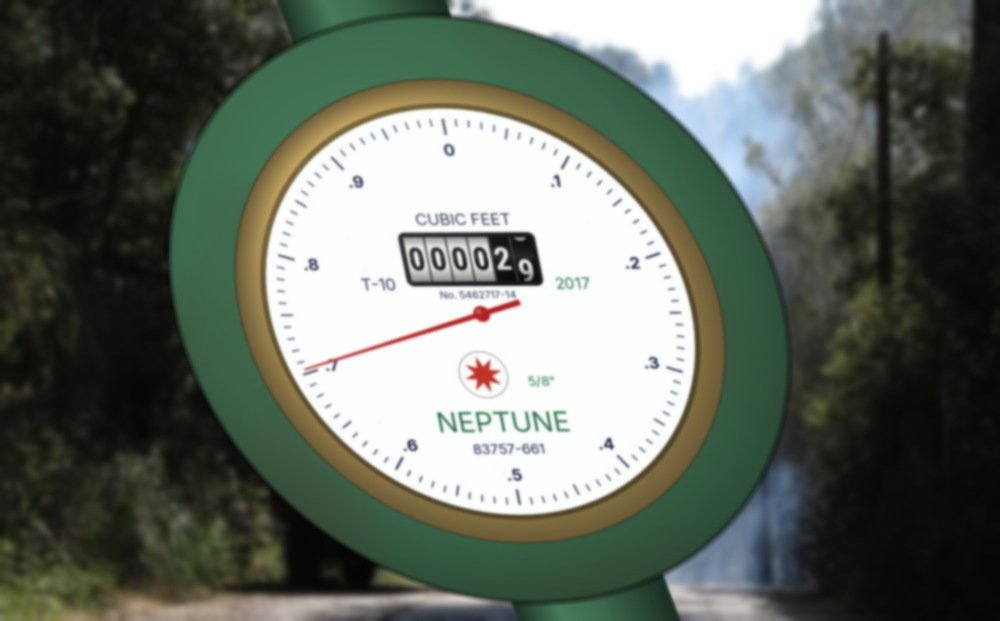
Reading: 28.70 ft³
